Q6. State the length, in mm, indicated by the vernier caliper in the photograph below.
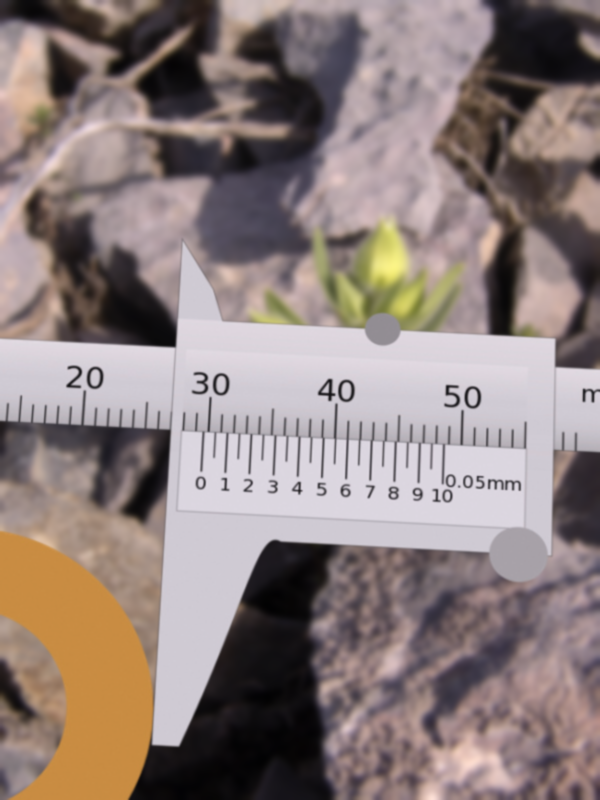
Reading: 29.6 mm
